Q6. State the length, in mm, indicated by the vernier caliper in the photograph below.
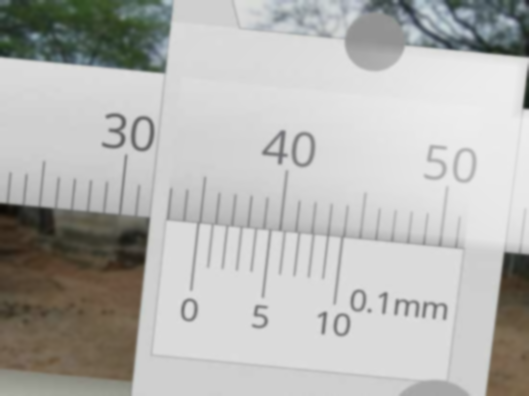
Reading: 34.9 mm
